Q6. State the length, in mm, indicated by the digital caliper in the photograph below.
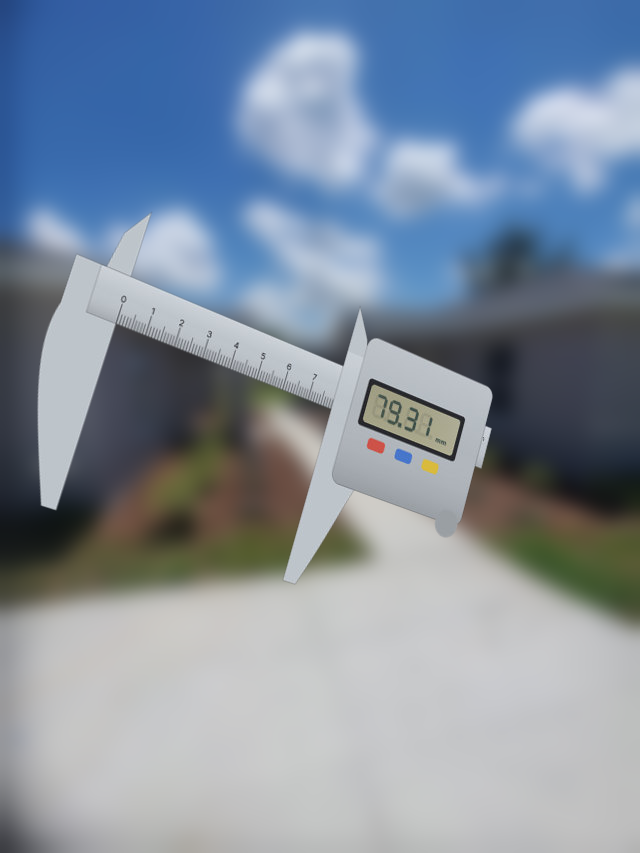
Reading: 79.31 mm
